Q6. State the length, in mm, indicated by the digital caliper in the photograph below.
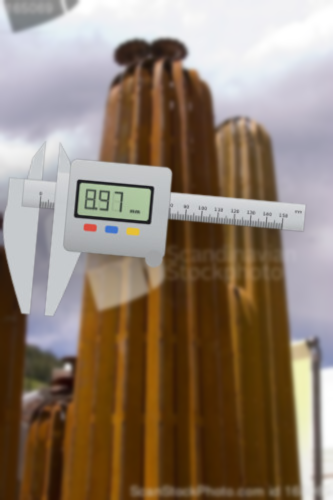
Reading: 8.97 mm
